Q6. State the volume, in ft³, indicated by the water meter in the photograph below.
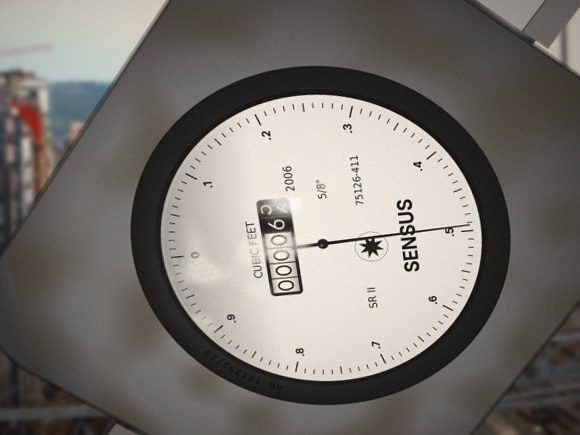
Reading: 65.49 ft³
